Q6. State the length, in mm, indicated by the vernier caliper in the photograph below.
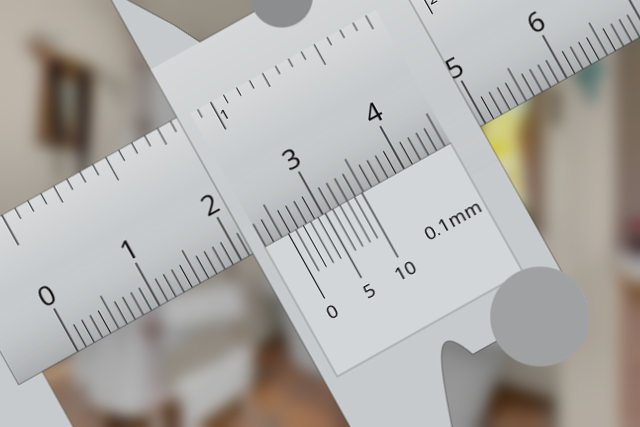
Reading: 25.8 mm
